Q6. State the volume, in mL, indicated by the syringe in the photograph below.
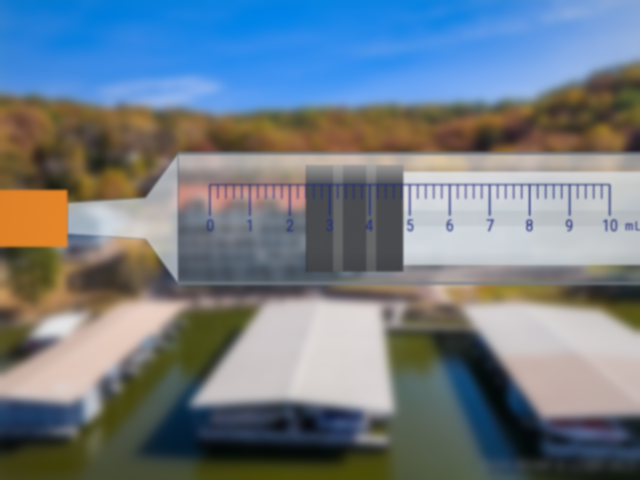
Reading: 2.4 mL
